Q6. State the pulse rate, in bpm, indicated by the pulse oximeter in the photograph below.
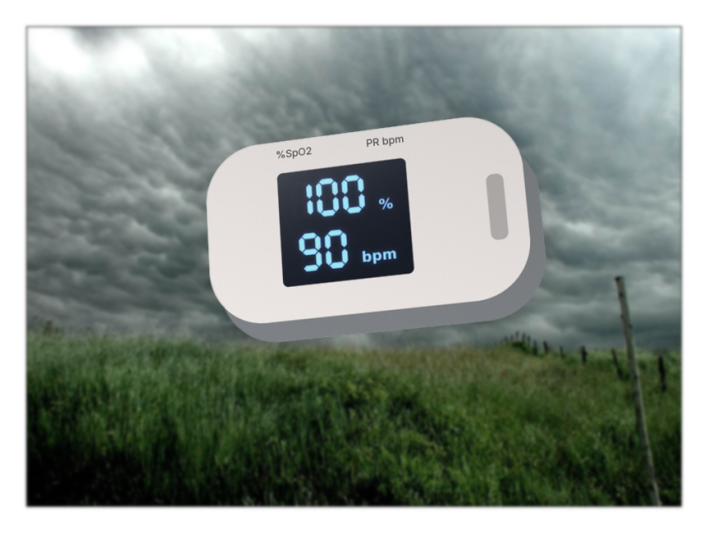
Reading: 90 bpm
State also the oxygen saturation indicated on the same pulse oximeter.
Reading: 100 %
